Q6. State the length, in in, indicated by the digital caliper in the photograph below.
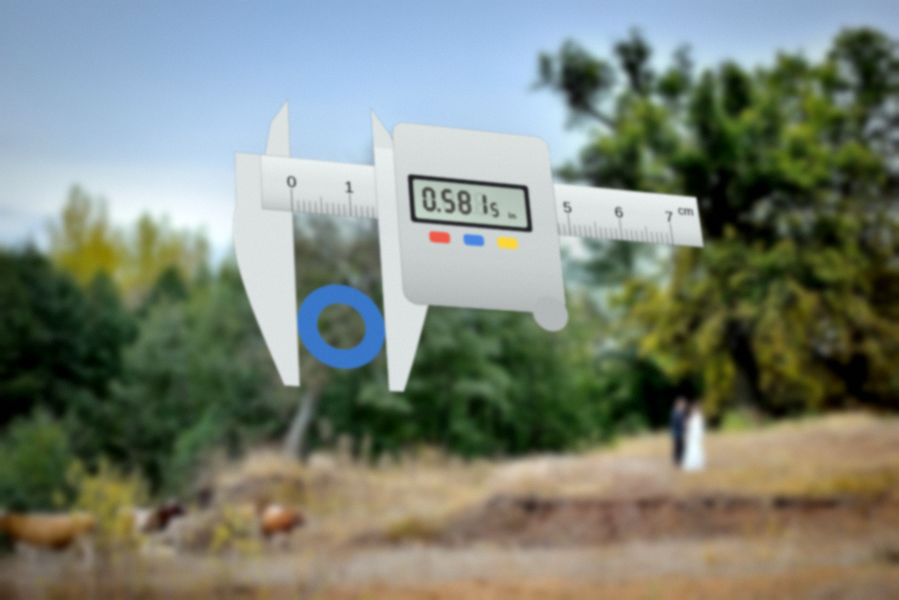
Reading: 0.5815 in
